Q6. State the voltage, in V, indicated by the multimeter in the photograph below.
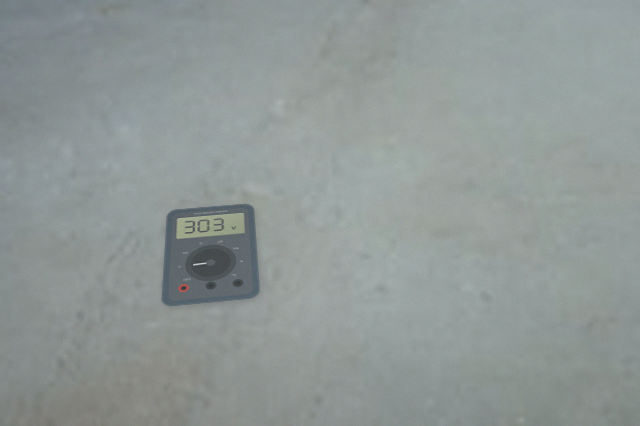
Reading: 303 V
